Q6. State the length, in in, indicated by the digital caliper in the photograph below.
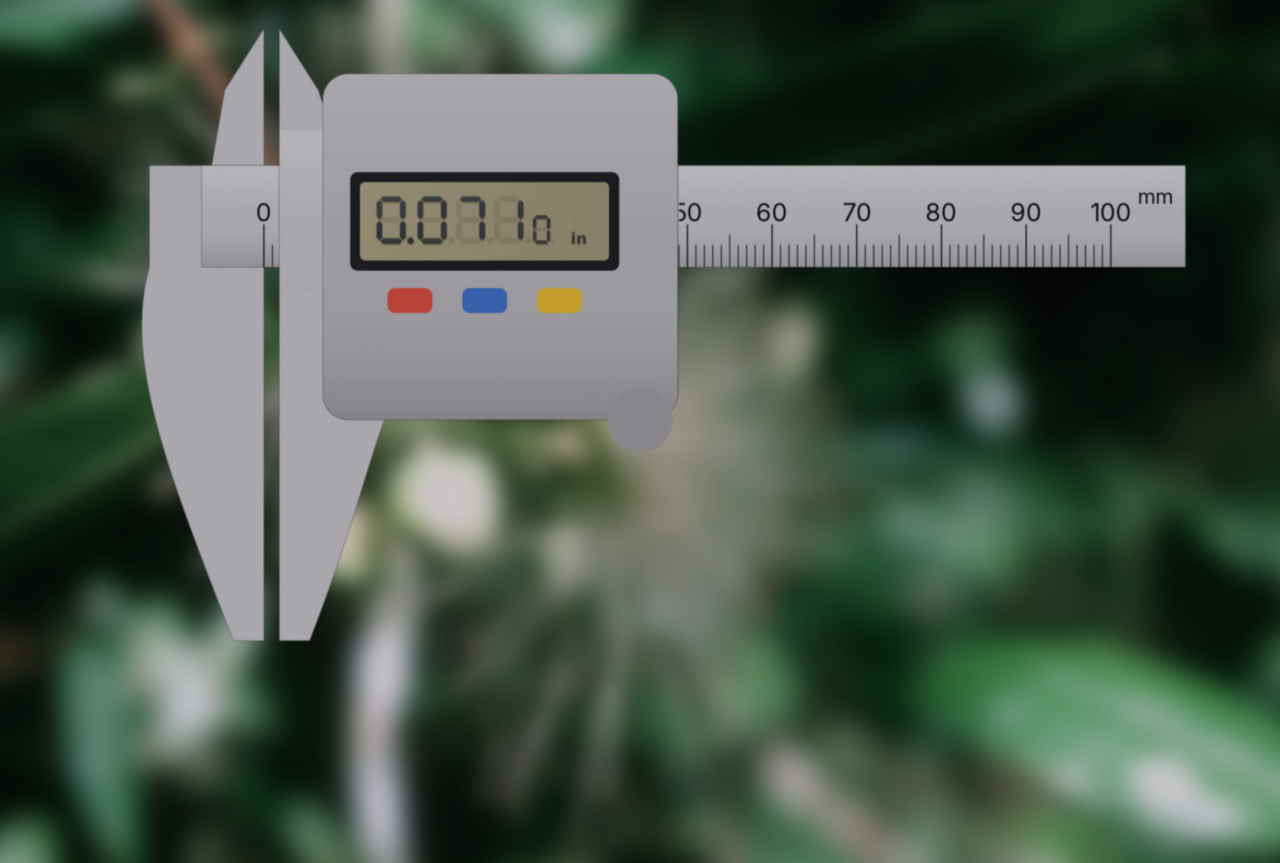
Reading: 0.0710 in
